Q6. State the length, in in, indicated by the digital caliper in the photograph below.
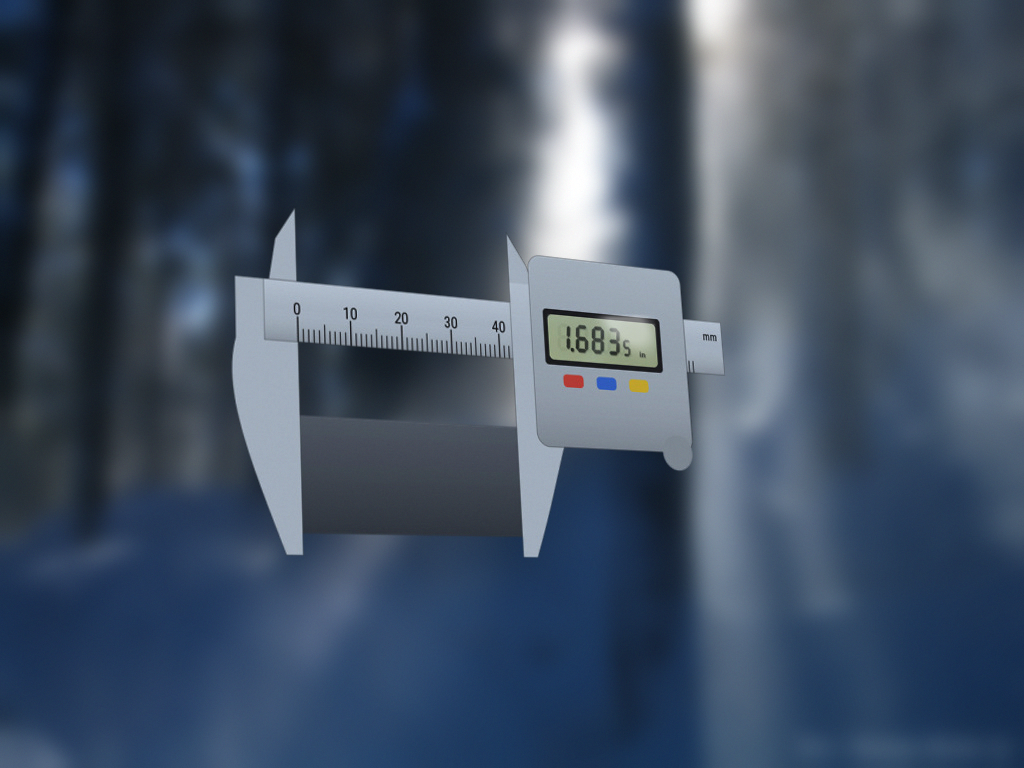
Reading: 1.6835 in
